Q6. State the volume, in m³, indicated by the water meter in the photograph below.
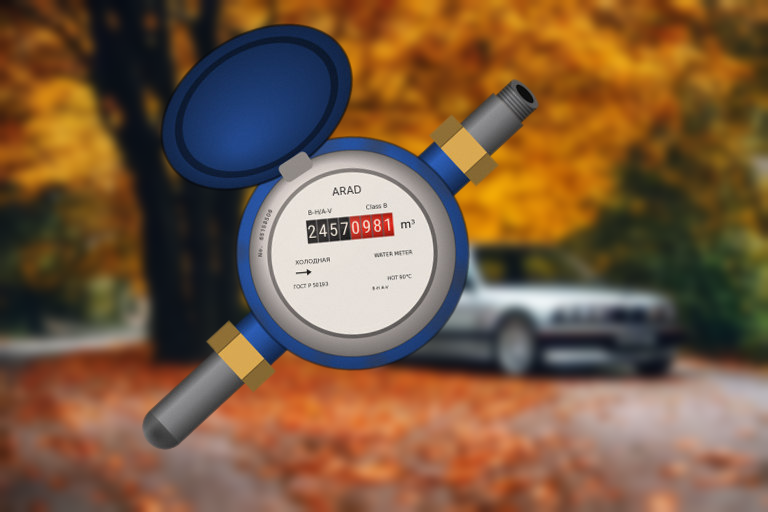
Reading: 2457.0981 m³
